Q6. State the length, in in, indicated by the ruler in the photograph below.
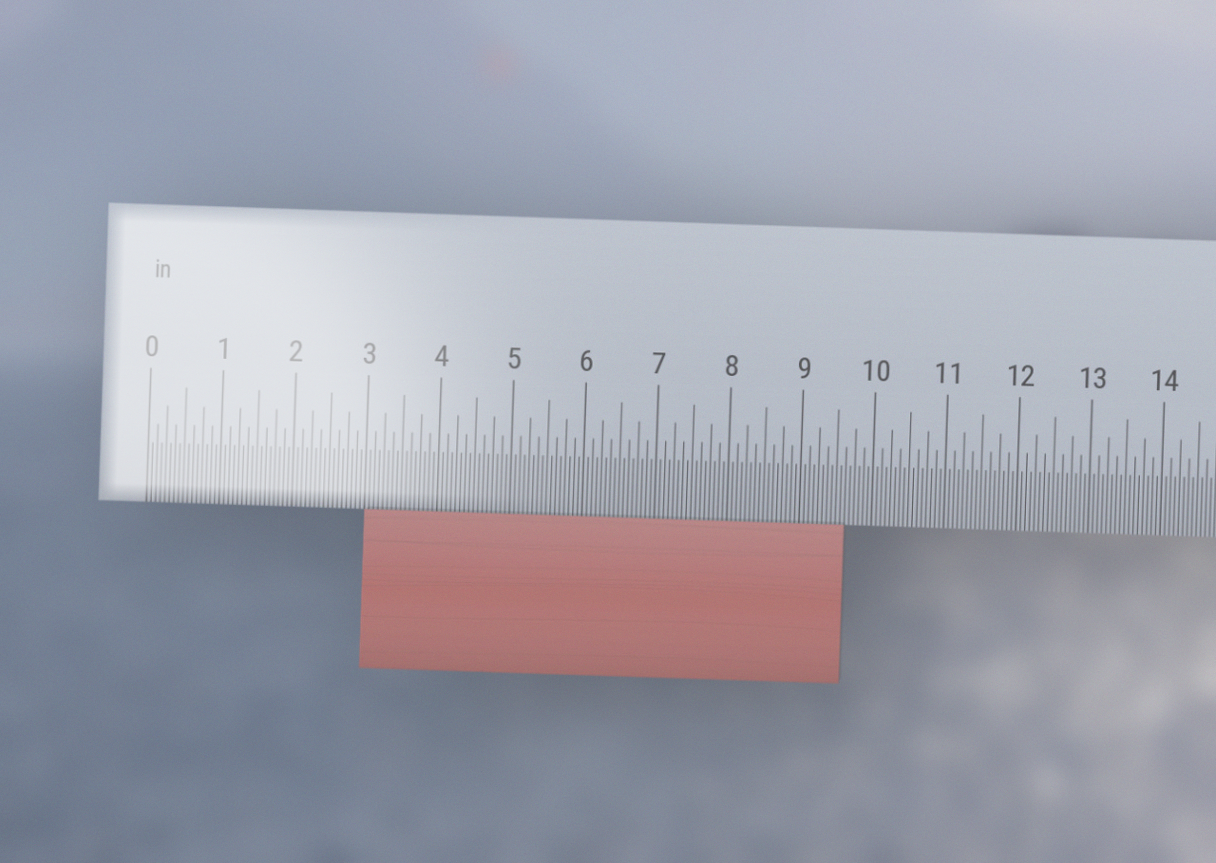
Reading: 6.625 in
